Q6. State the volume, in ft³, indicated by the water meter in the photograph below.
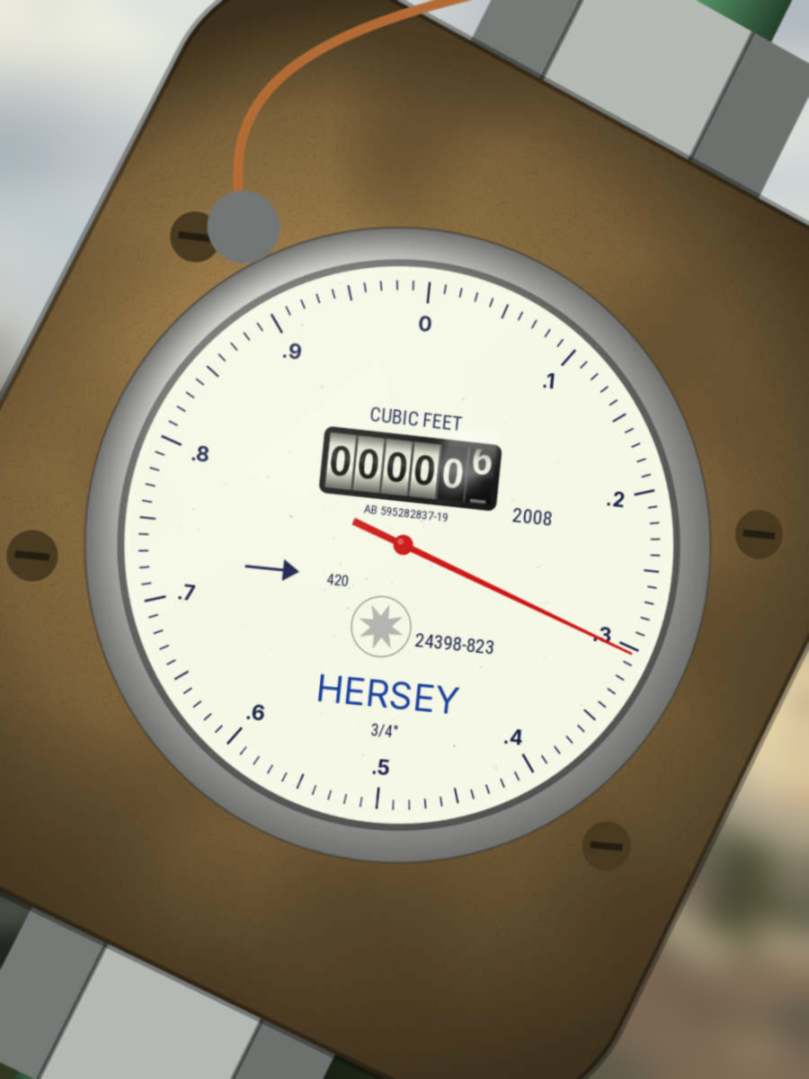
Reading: 6.30 ft³
